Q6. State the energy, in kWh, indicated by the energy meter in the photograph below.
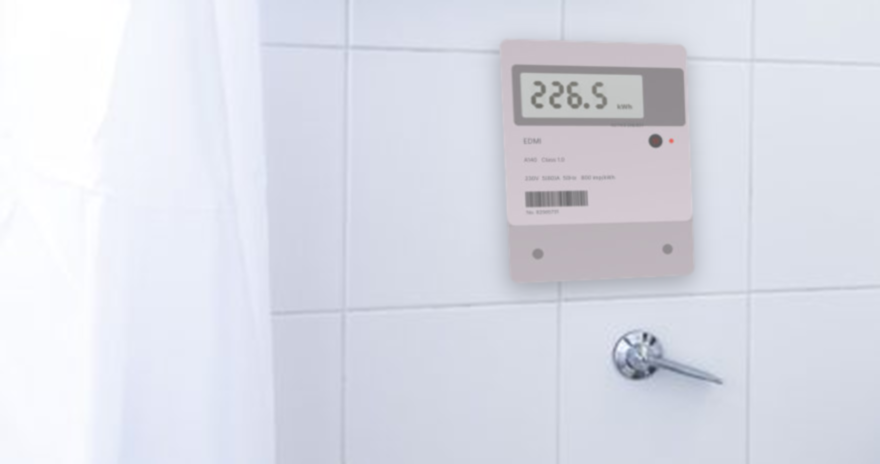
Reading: 226.5 kWh
